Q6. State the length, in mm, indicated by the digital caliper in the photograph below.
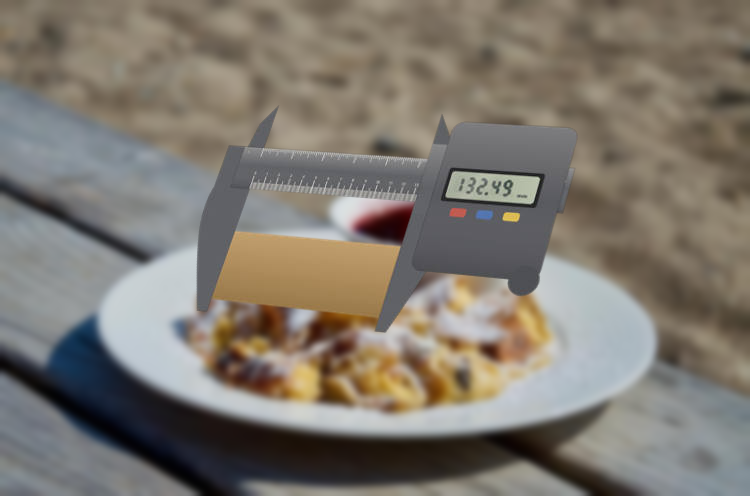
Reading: 132.49 mm
